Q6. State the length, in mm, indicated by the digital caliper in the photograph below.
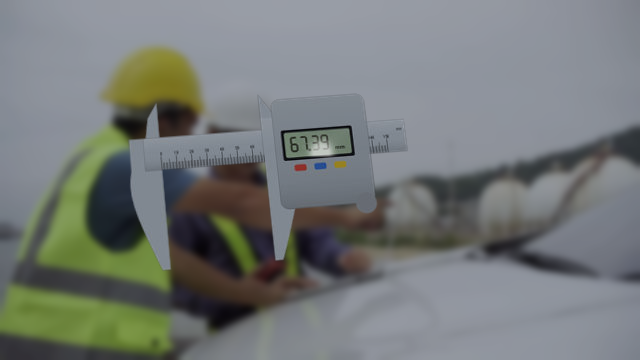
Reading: 67.39 mm
